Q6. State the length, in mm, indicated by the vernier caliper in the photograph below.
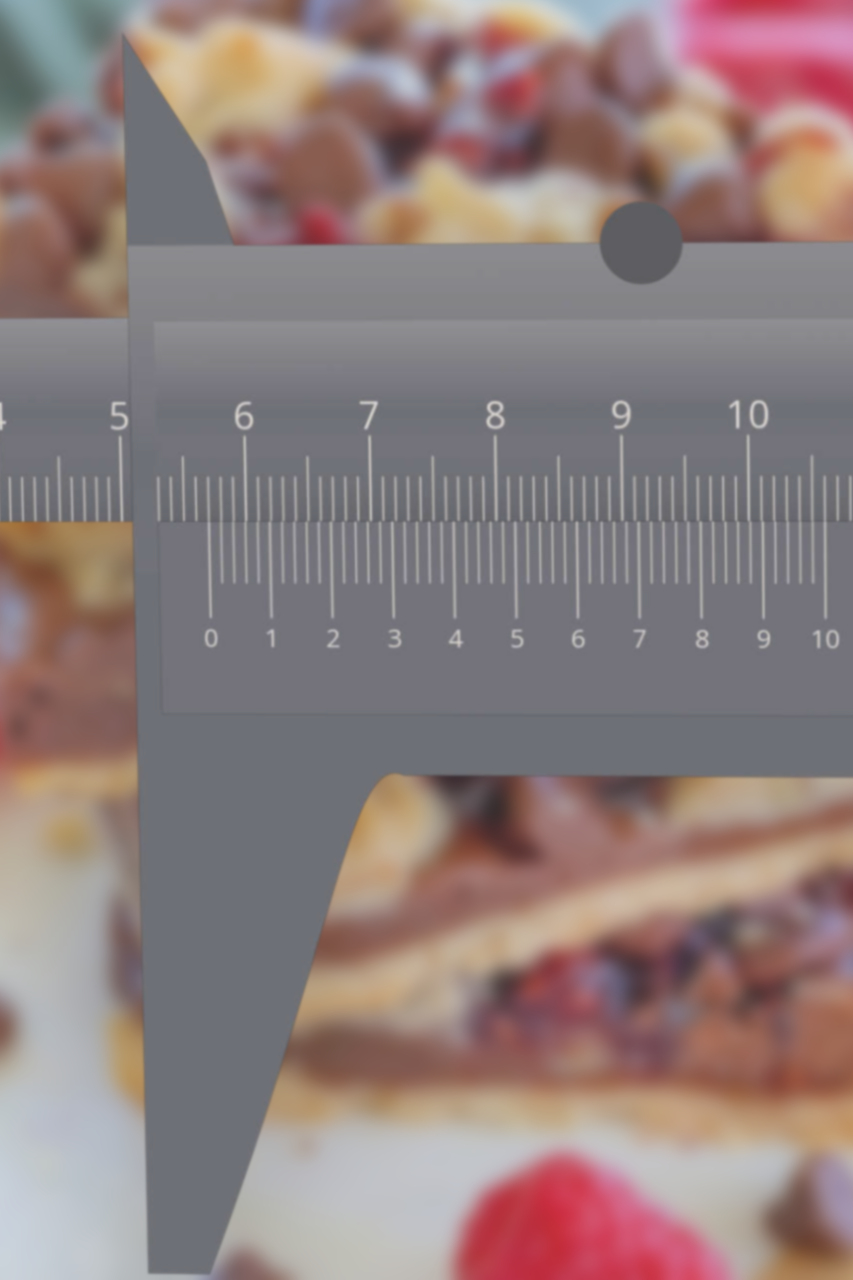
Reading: 57.0 mm
